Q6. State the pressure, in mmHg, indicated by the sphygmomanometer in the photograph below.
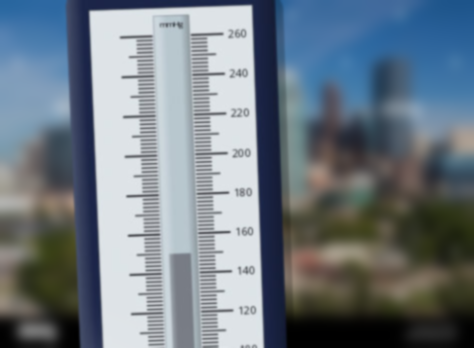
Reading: 150 mmHg
